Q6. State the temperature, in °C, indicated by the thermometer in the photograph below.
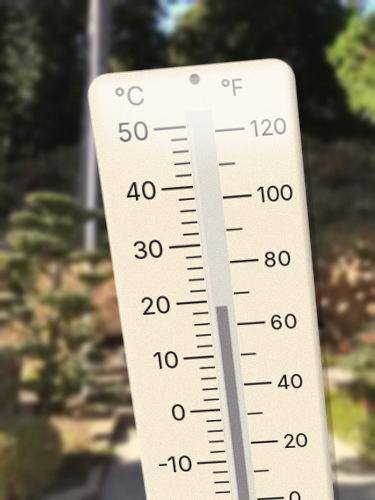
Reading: 19 °C
